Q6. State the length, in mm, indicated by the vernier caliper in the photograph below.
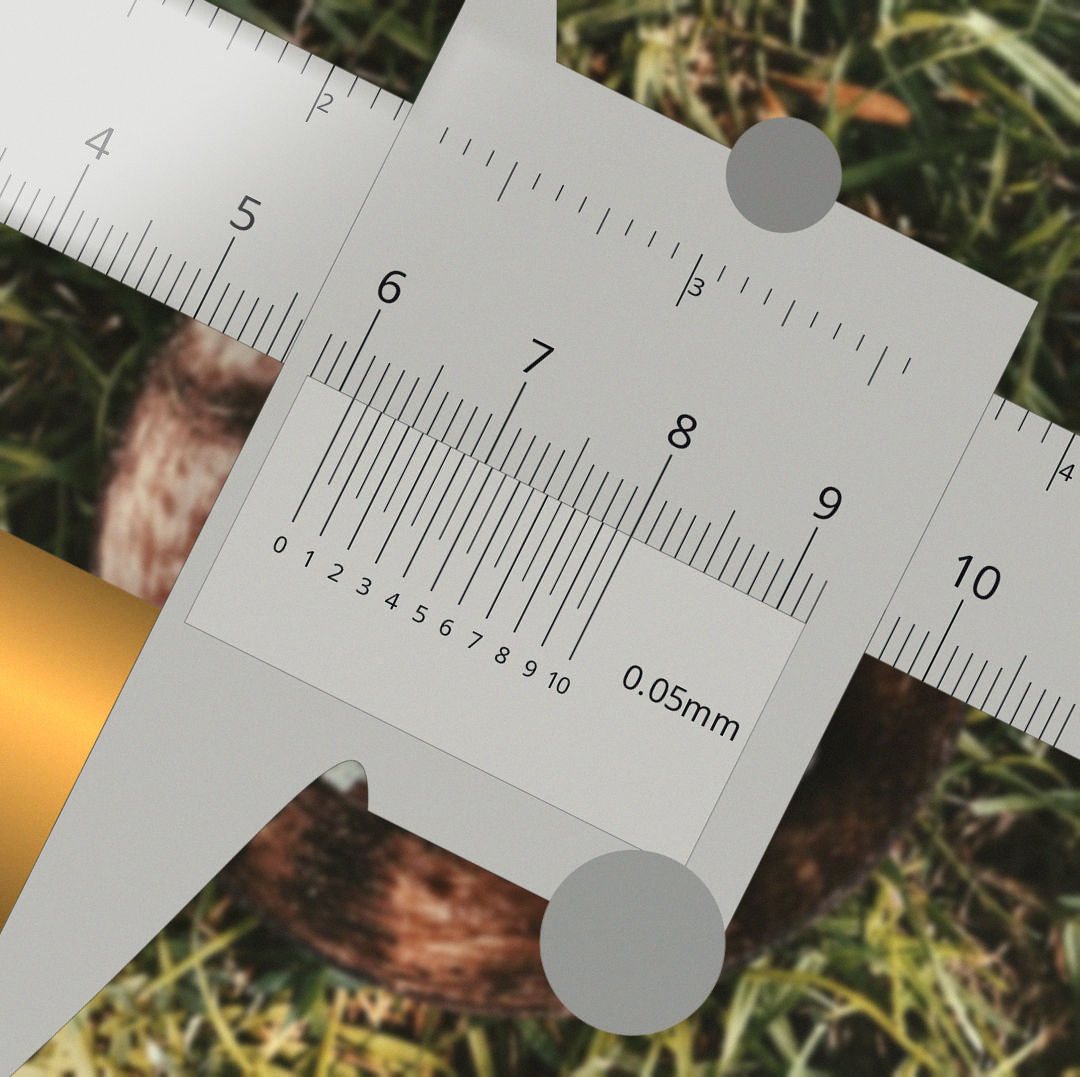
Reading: 61.0 mm
